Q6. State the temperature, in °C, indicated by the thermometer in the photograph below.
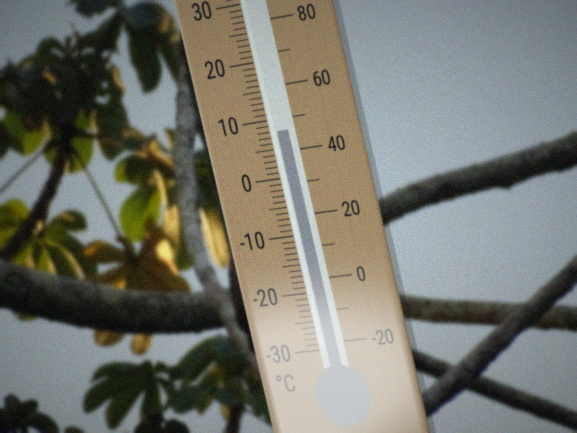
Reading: 8 °C
